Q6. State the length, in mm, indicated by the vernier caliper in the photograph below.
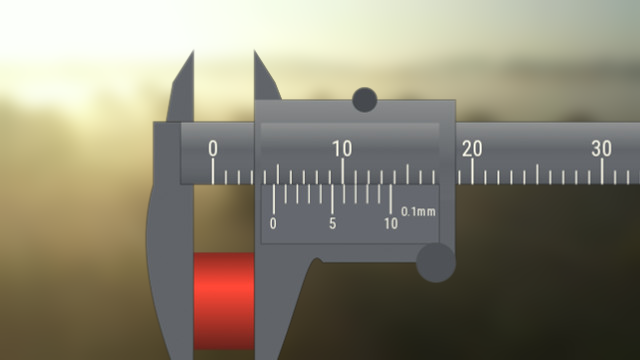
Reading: 4.7 mm
